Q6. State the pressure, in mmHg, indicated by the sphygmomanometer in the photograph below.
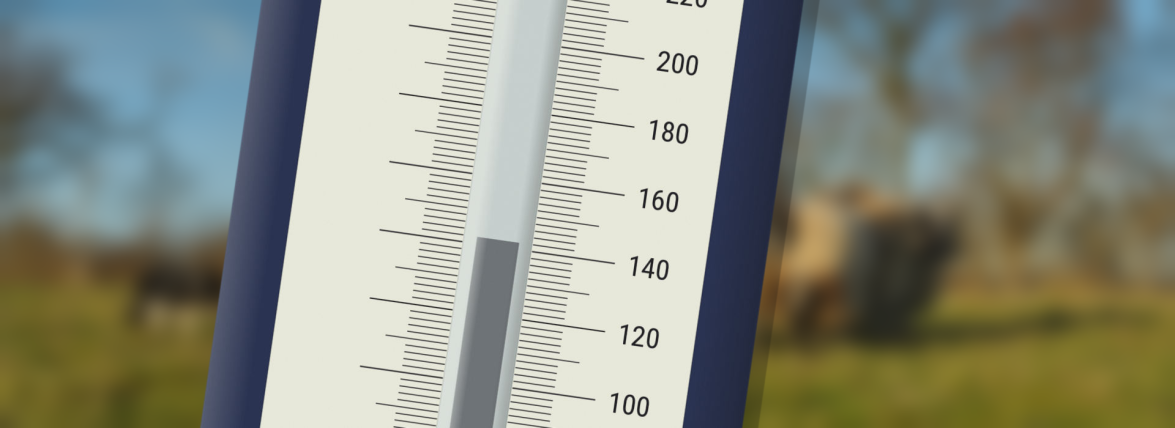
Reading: 142 mmHg
